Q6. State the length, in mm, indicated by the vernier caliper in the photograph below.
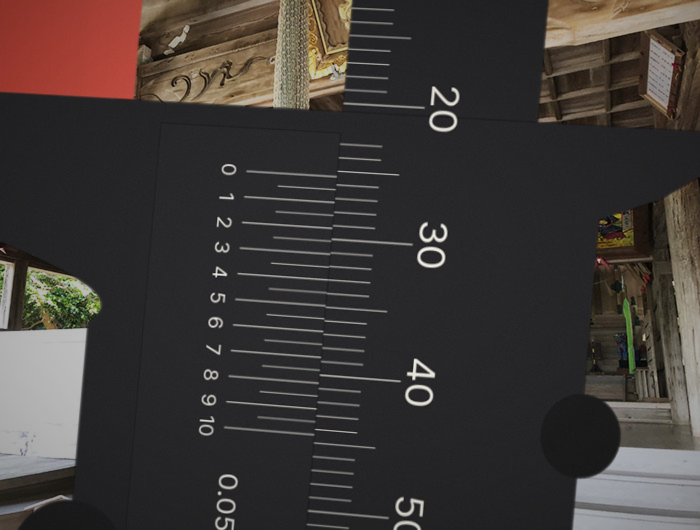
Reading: 25.4 mm
